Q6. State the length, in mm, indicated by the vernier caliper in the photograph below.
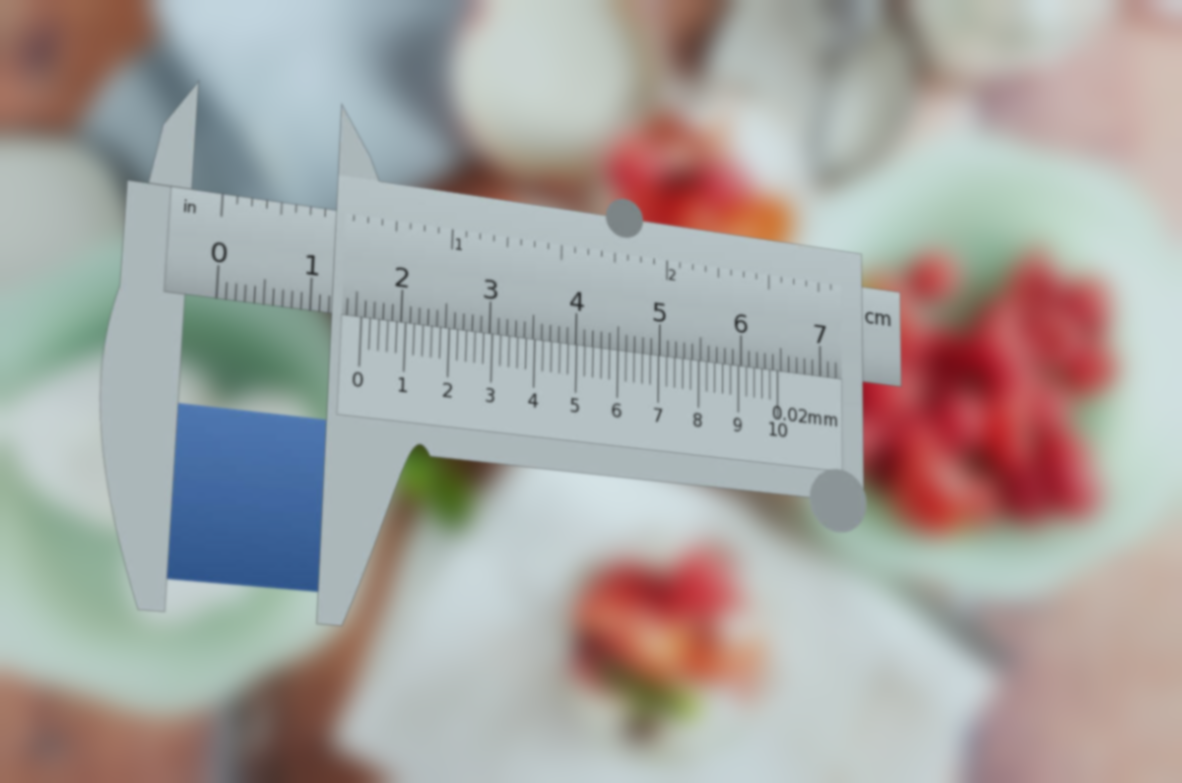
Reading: 15.6 mm
